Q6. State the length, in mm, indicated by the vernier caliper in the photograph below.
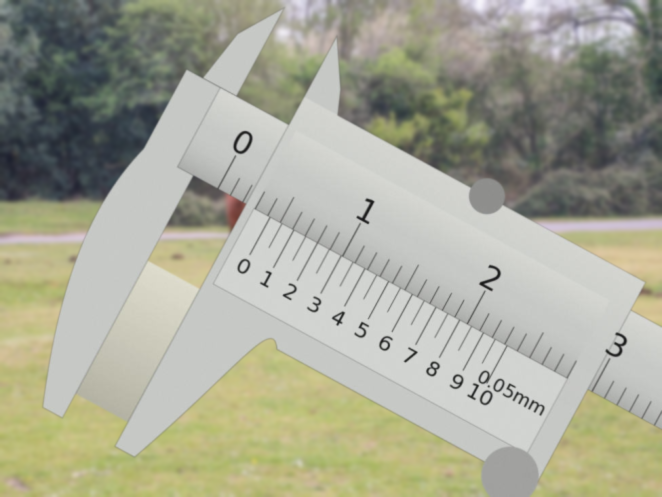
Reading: 4.2 mm
